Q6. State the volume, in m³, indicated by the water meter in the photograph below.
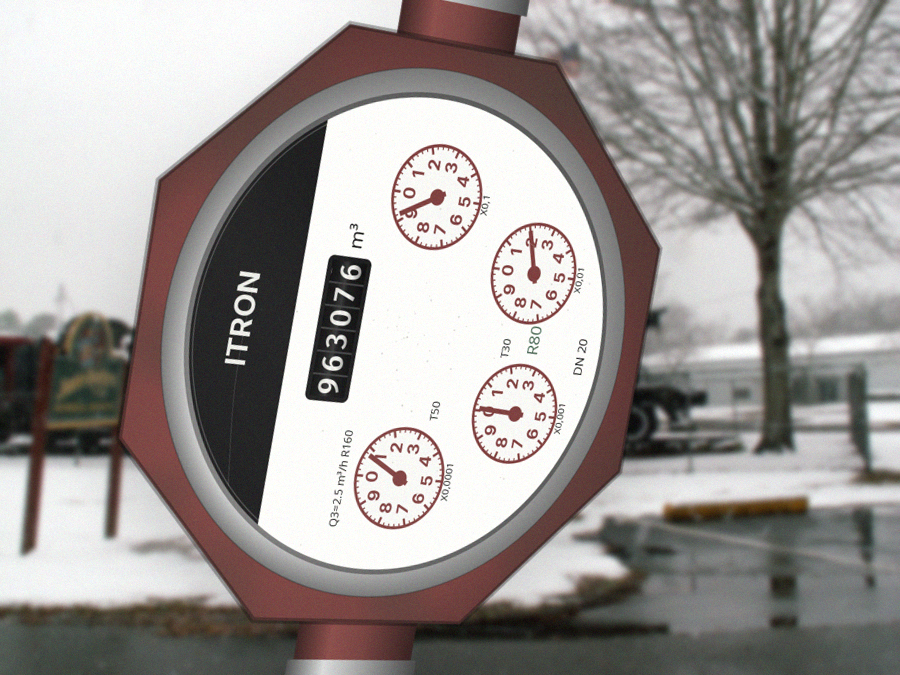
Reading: 963075.9200 m³
